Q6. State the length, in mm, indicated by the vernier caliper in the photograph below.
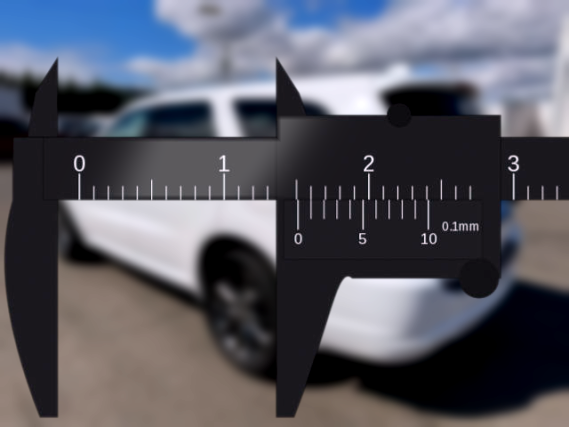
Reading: 15.1 mm
